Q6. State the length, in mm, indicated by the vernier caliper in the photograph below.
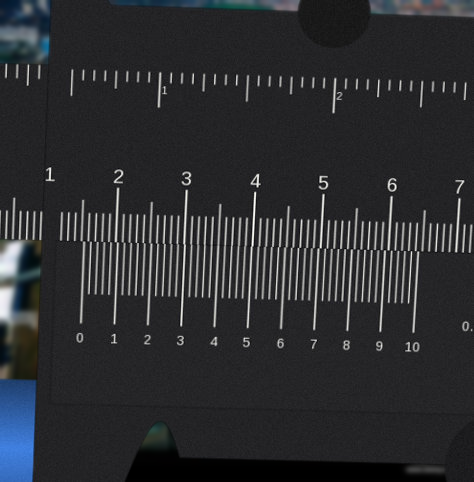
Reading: 15.4 mm
